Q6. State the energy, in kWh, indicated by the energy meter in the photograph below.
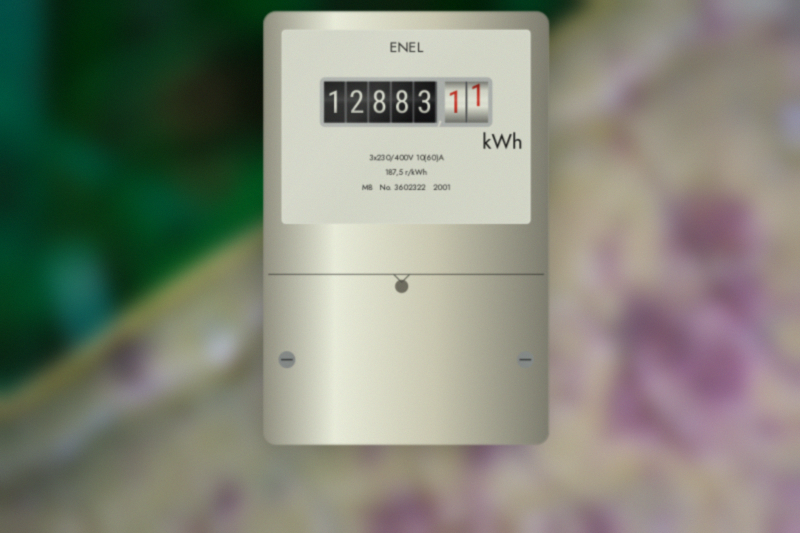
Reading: 12883.11 kWh
